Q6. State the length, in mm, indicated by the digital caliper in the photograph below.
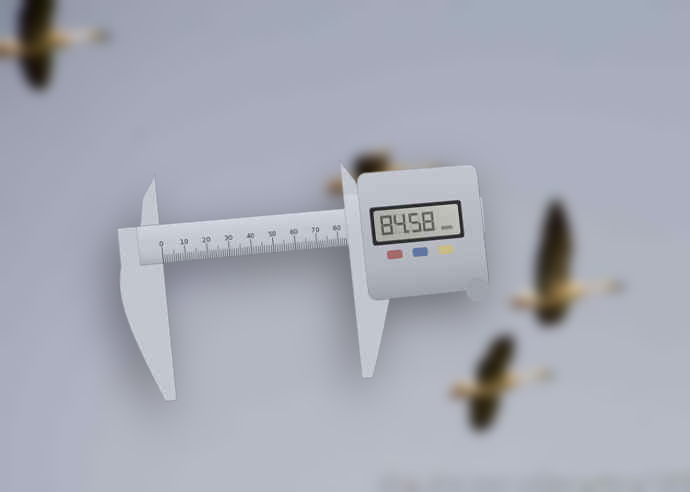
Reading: 84.58 mm
